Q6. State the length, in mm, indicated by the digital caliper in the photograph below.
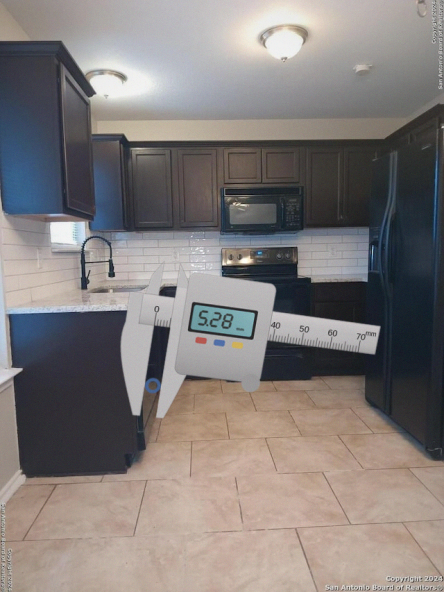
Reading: 5.28 mm
